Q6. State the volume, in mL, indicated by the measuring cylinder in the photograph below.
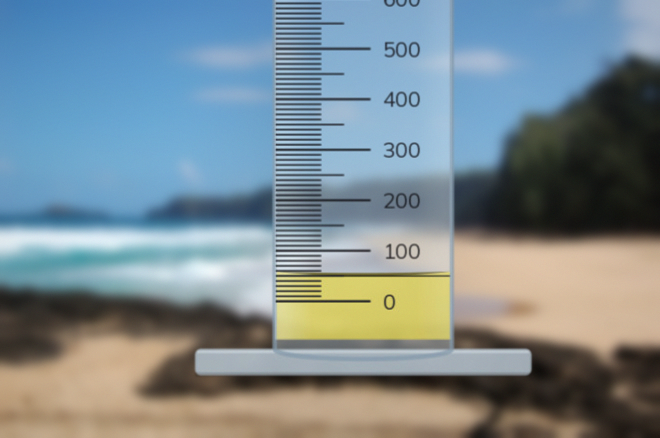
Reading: 50 mL
